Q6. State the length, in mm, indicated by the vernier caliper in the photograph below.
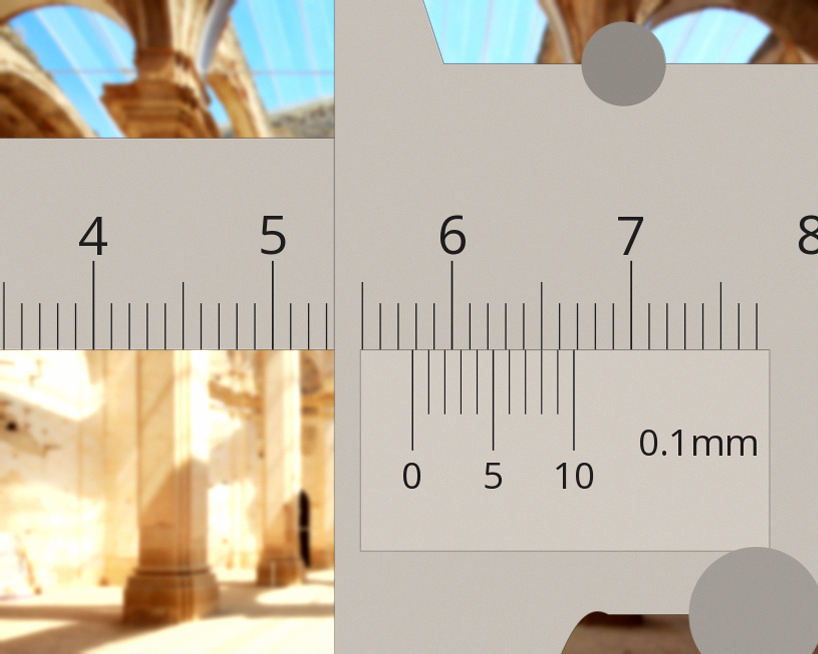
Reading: 57.8 mm
